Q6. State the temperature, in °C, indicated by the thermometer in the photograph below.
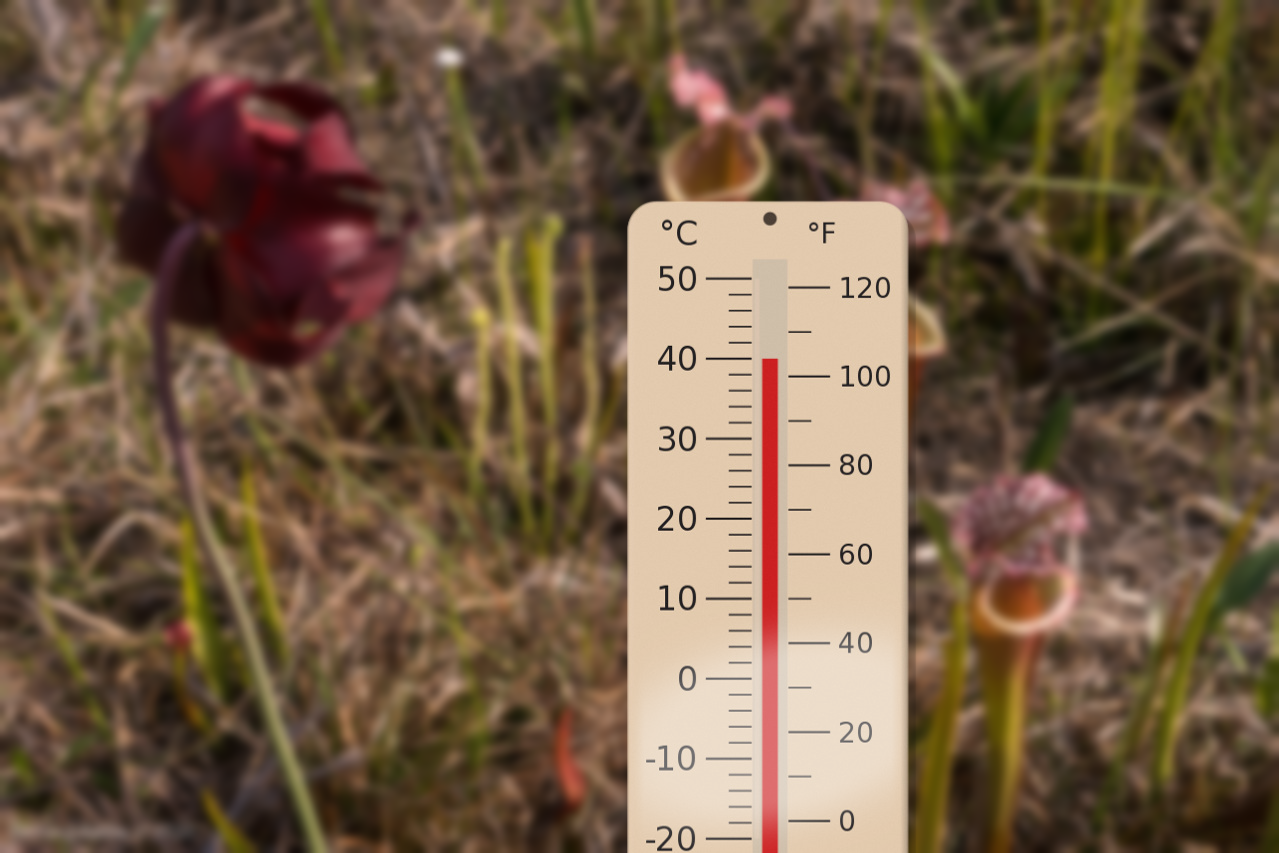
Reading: 40 °C
